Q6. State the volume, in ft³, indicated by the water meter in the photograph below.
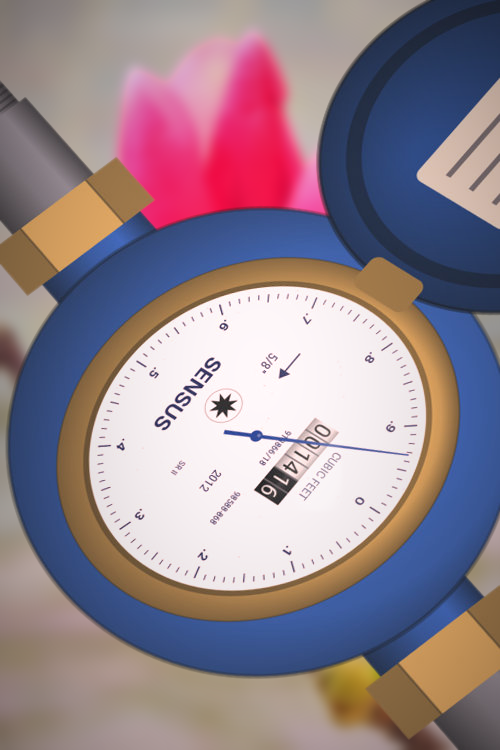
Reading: 1415.93 ft³
